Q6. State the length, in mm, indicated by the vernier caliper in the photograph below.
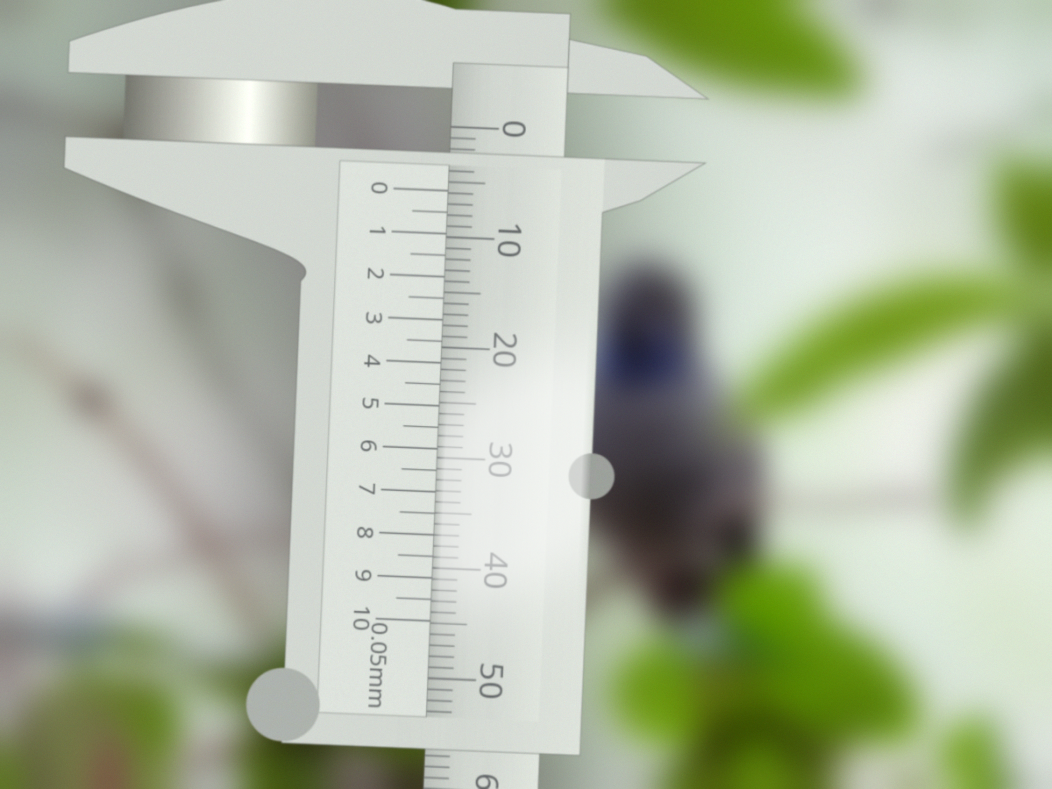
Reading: 5.8 mm
